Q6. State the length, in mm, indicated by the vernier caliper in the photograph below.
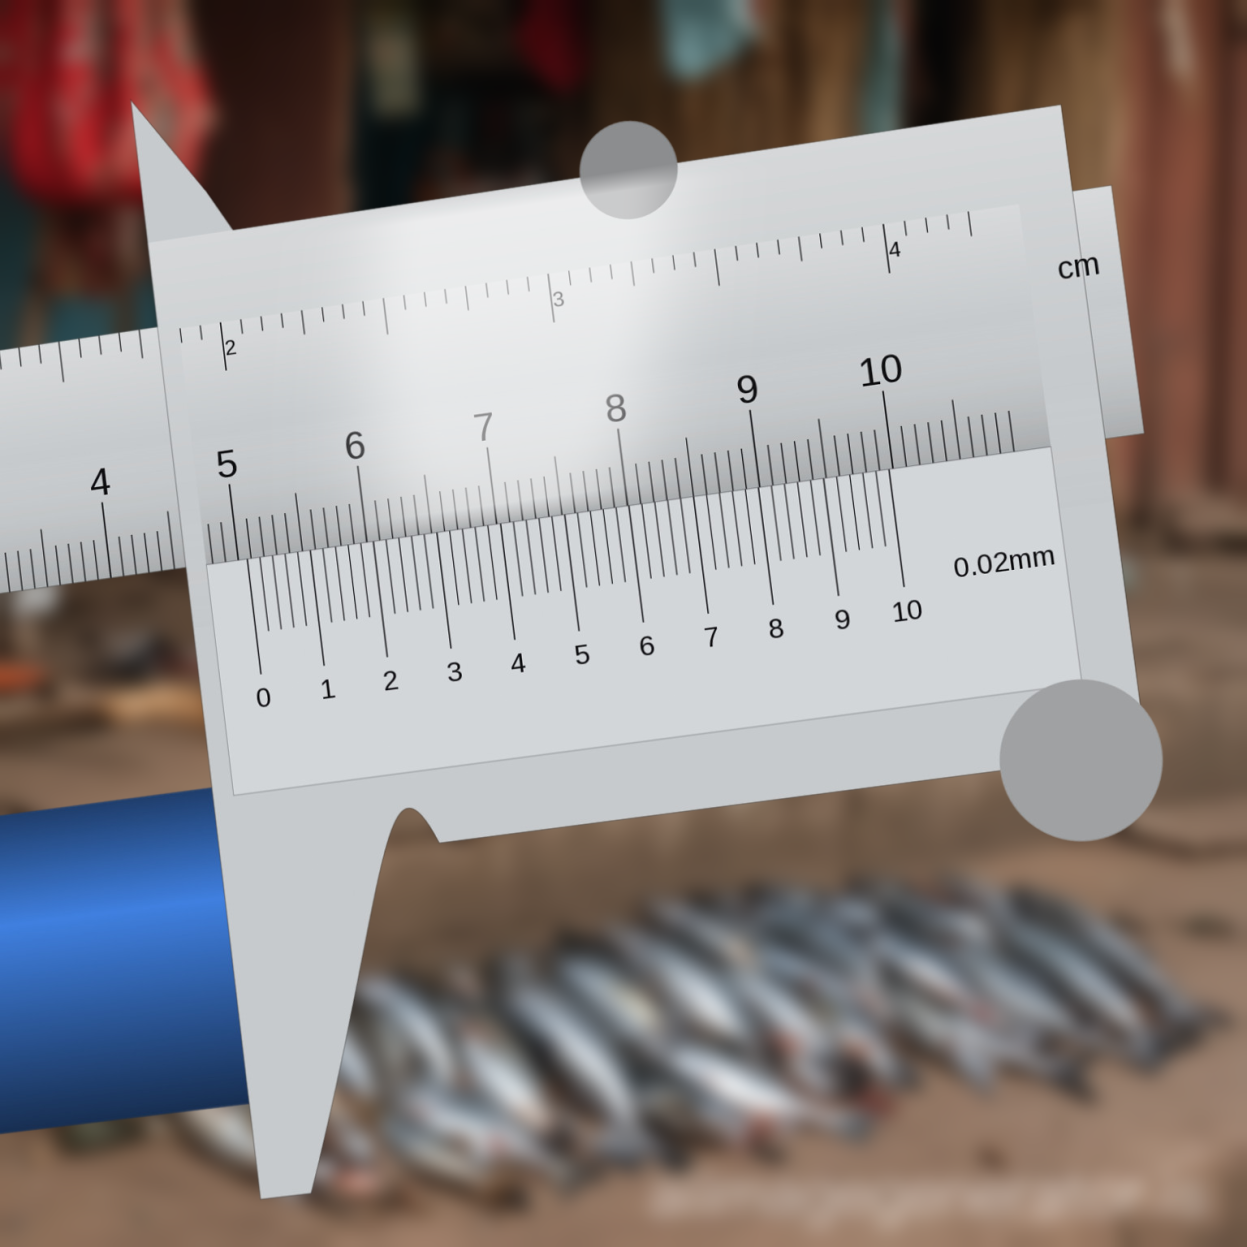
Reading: 50.7 mm
